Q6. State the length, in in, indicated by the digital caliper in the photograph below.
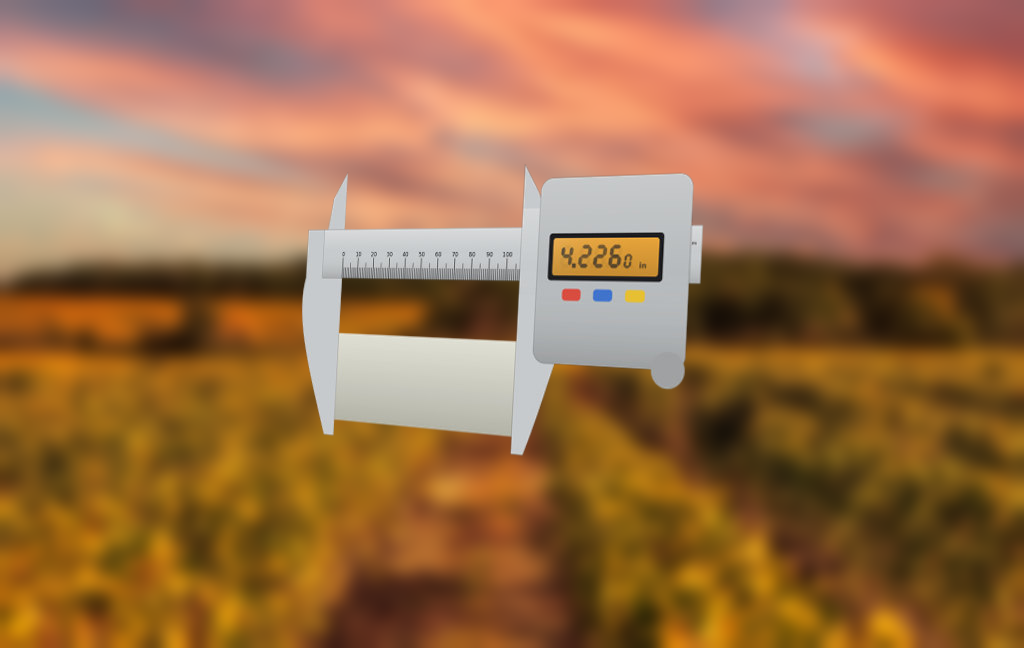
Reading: 4.2260 in
